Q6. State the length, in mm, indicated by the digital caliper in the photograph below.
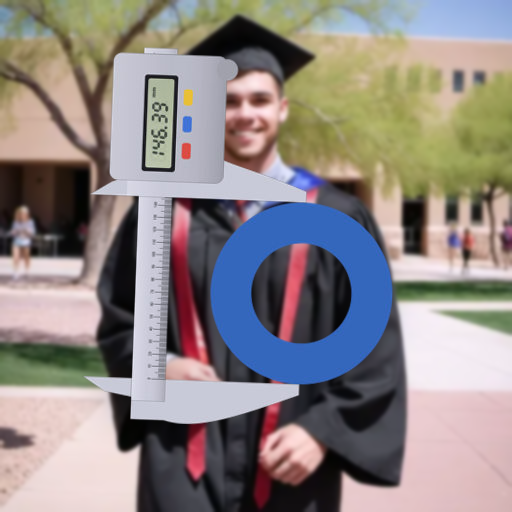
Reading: 146.39 mm
